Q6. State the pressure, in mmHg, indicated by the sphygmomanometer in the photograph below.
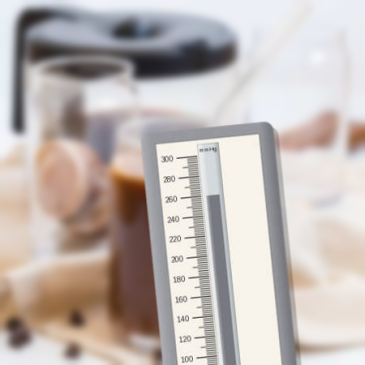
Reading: 260 mmHg
